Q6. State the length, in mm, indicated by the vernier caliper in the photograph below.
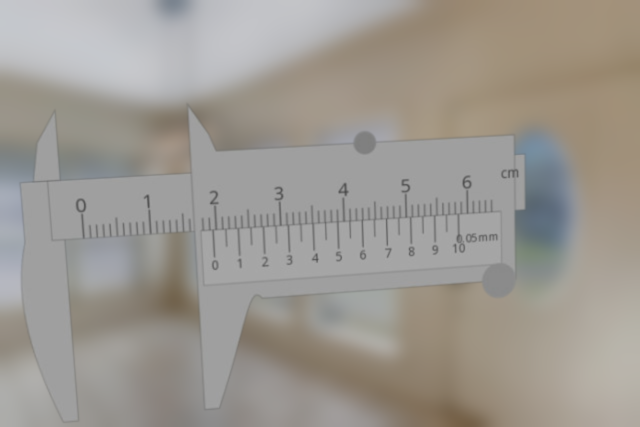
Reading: 19.5 mm
